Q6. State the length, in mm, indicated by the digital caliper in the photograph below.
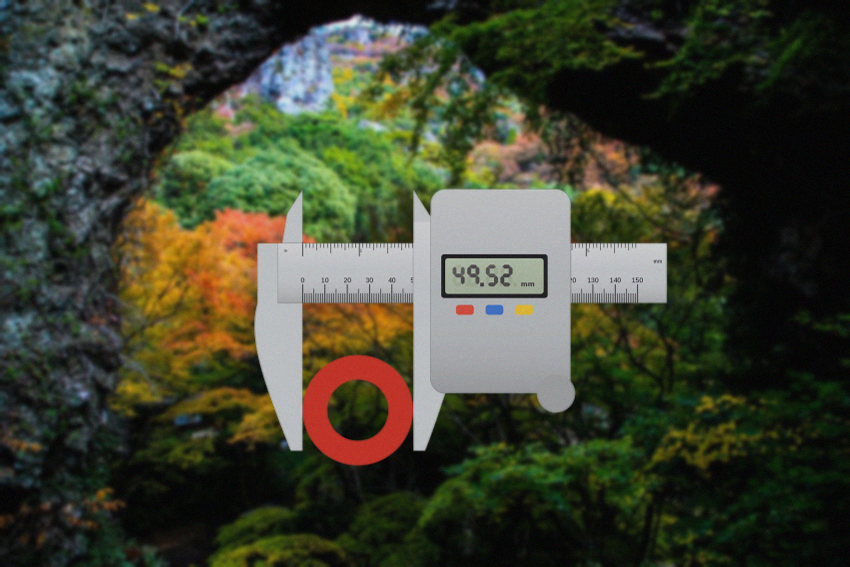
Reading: 49.52 mm
